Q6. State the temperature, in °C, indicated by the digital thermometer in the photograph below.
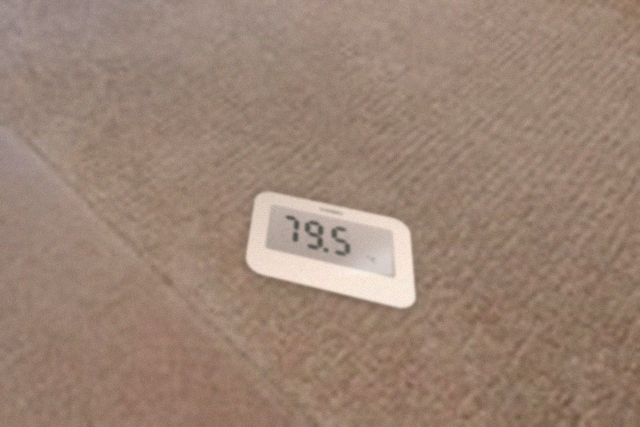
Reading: 79.5 °C
